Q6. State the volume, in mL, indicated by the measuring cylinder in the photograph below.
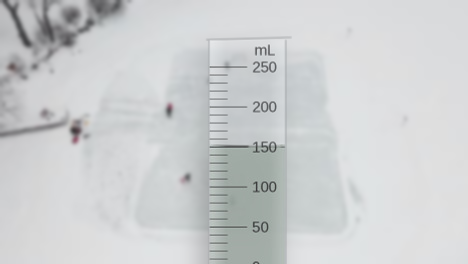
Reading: 150 mL
